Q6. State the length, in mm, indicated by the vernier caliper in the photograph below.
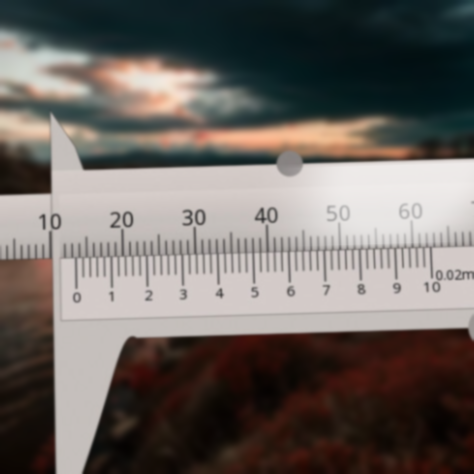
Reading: 13.5 mm
